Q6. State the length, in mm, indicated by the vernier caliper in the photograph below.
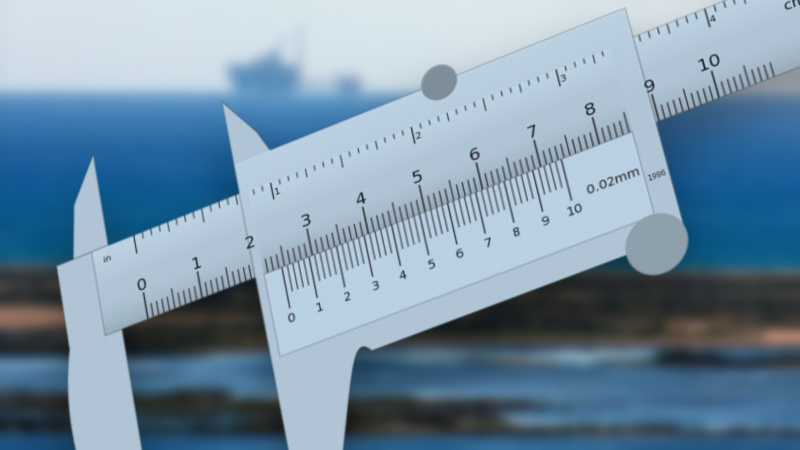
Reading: 24.5 mm
